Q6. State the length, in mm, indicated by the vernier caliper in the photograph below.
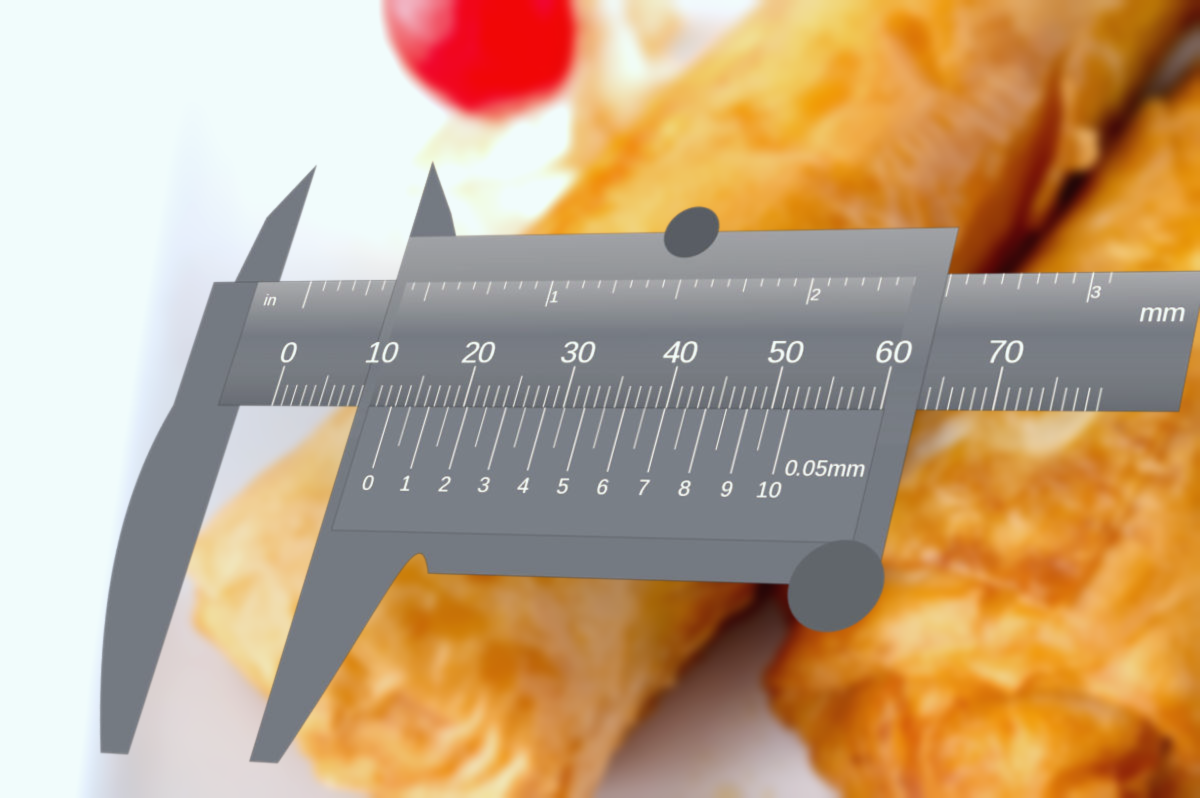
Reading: 12.6 mm
